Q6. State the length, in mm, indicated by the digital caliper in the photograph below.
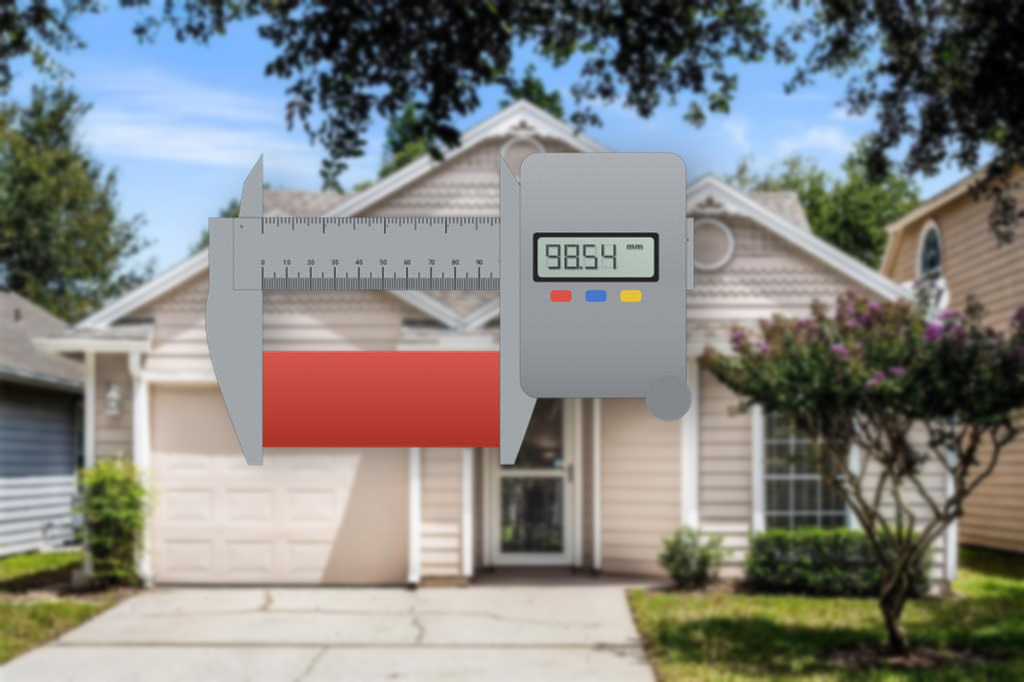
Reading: 98.54 mm
